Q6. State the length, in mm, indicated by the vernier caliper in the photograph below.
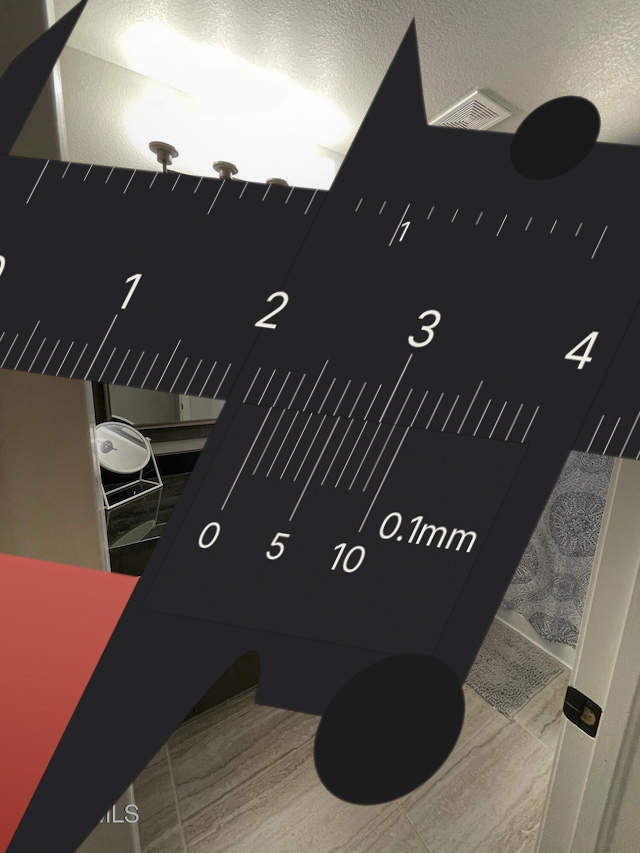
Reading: 22.9 mm
